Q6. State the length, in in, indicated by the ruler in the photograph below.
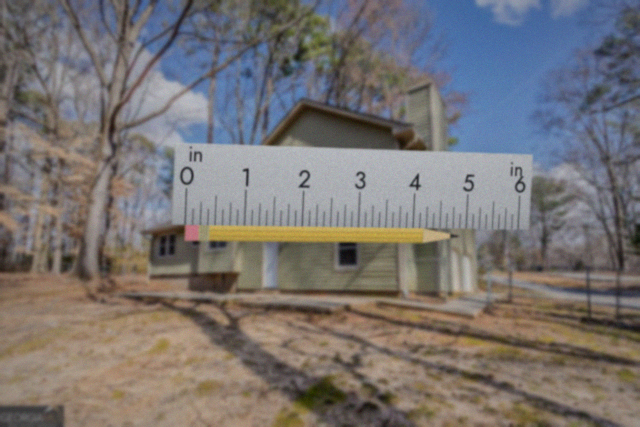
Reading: 4.875 in
